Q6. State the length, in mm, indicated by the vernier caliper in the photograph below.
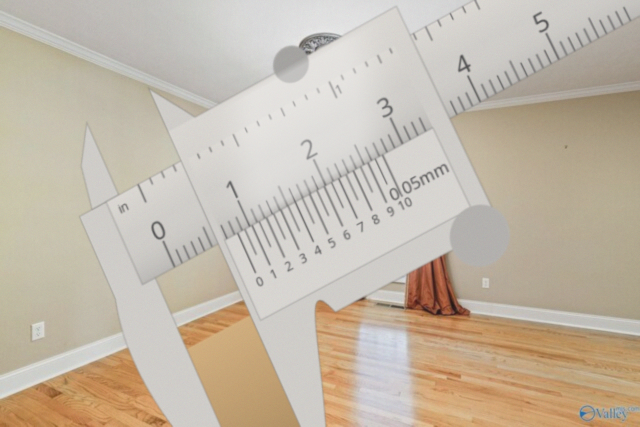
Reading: 8.4 mm
